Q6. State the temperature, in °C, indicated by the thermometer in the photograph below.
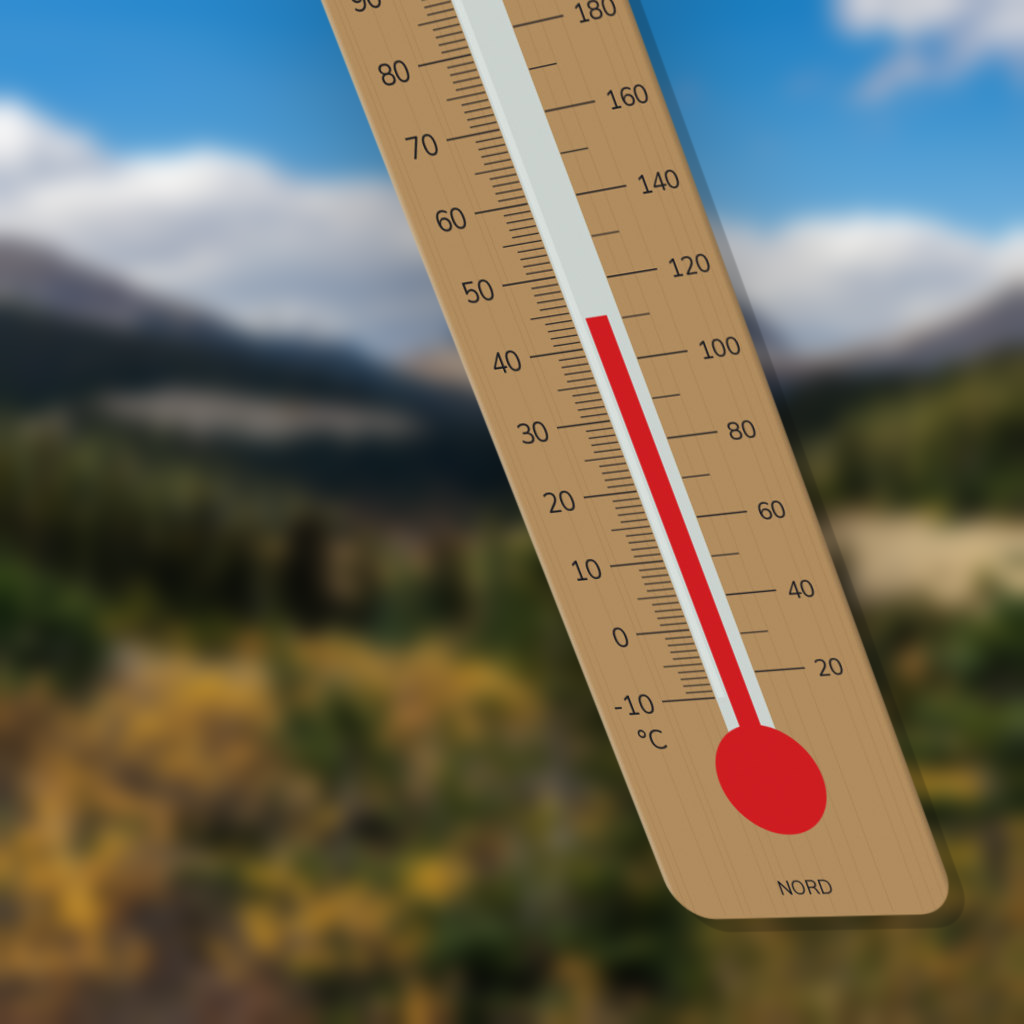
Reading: 44 °C
